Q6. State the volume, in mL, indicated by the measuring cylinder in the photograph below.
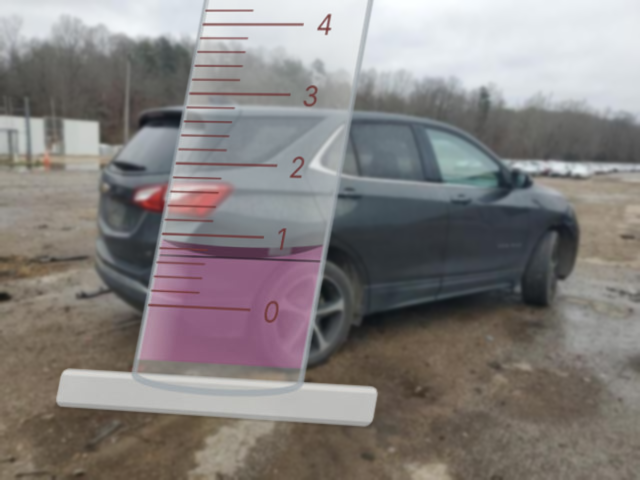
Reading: 0.7 mL
